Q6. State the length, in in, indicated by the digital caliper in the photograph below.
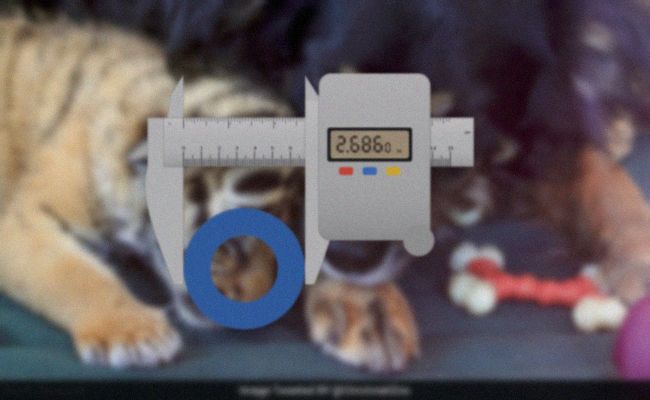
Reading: 2.6860 in
